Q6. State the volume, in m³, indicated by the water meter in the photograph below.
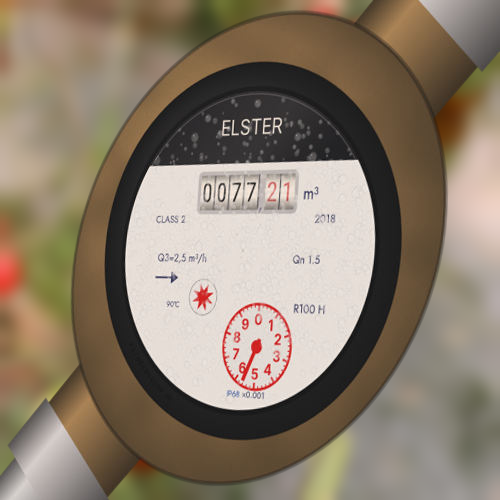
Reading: 77.215 m³
